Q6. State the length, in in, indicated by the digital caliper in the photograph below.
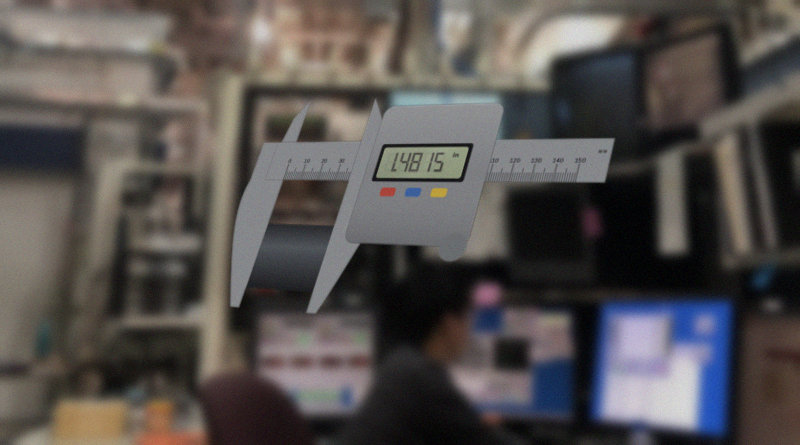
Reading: 1.4815 in
